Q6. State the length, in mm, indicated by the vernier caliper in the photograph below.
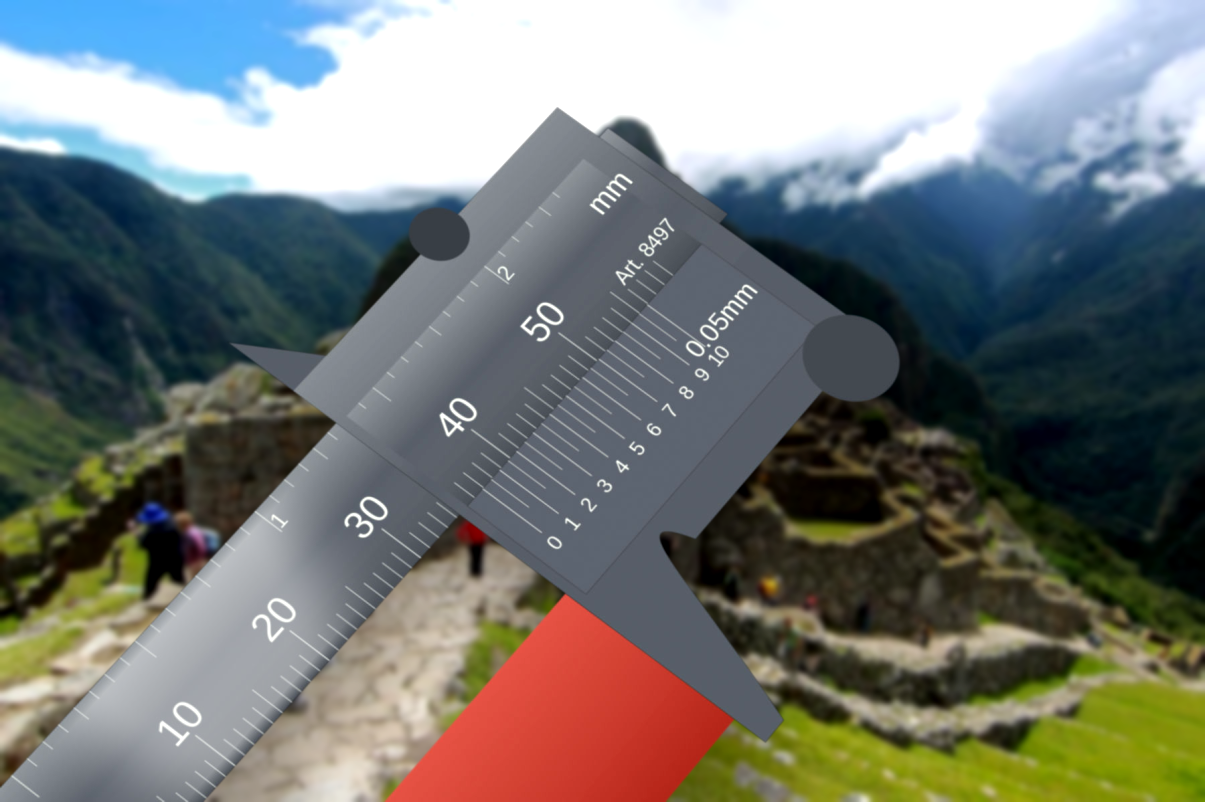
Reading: 36.9 mm
